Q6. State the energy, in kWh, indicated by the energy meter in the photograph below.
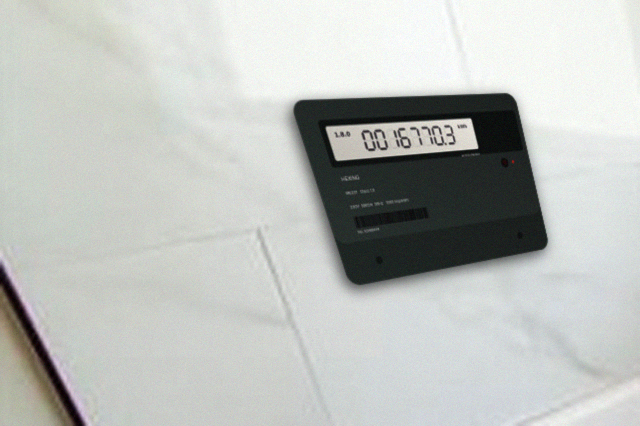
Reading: 16770.3 kWh
